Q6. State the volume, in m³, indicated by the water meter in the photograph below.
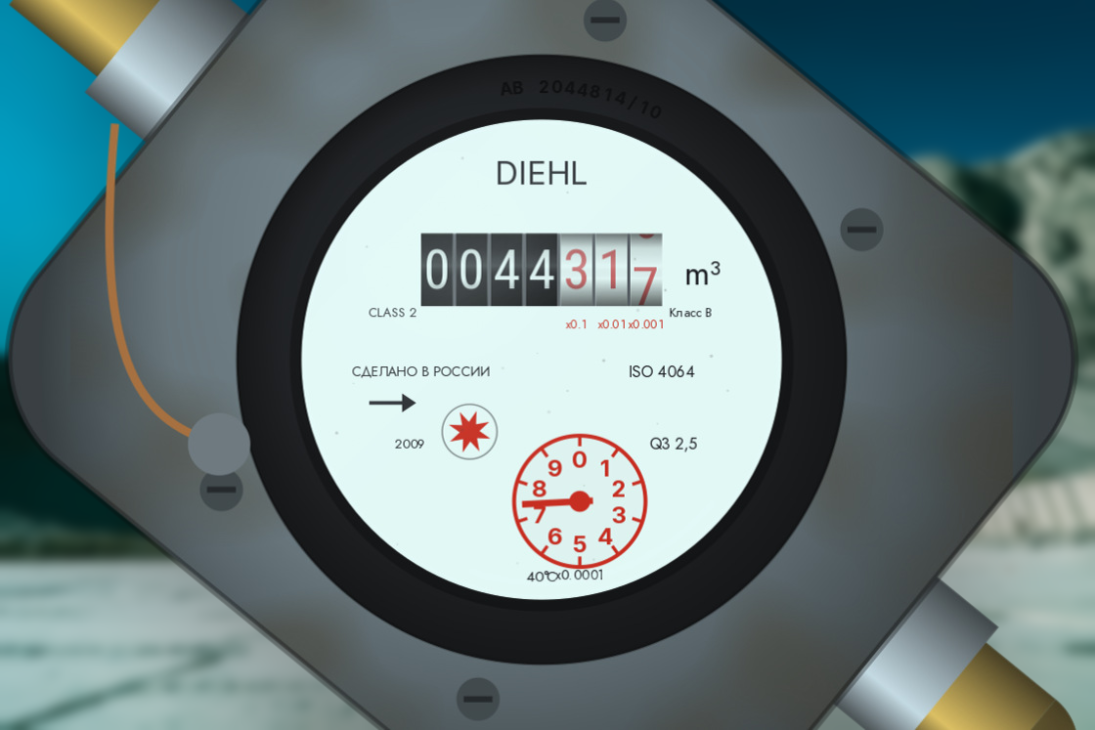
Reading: 44.3167 m³
